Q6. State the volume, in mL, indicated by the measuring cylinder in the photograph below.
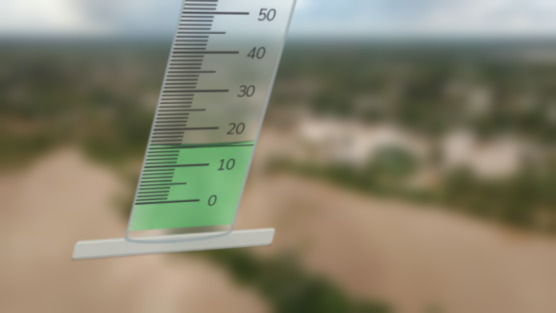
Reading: 15 mL
